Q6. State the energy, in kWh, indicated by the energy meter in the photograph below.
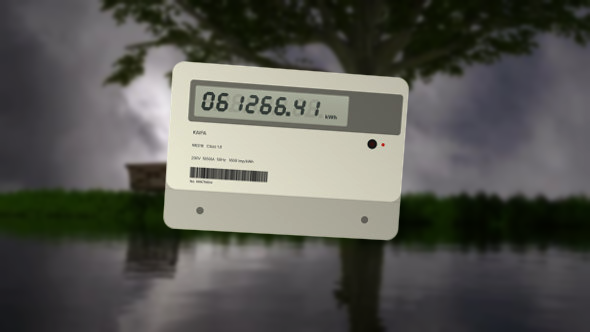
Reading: 61266.41 kWh
